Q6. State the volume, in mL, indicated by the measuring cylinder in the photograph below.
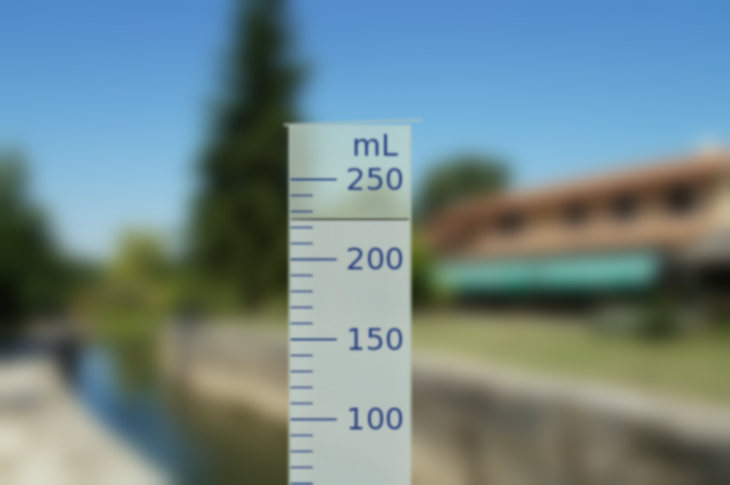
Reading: 225 mL
